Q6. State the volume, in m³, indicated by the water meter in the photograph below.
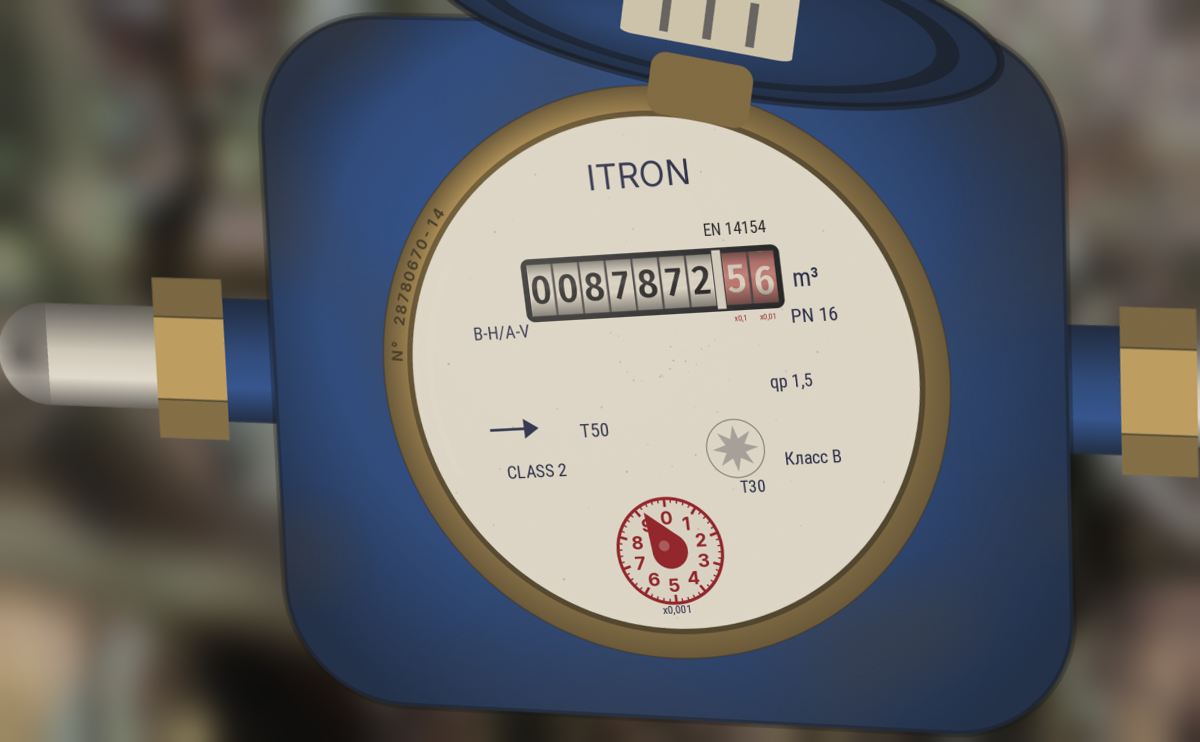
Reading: 87872.559 m³
